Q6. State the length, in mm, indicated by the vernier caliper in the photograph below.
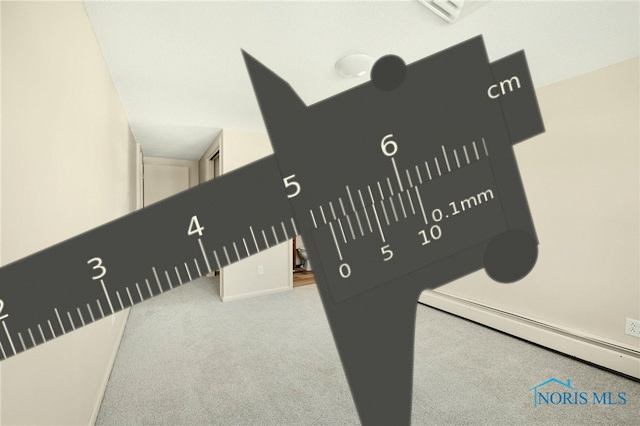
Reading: 52.4 mm
